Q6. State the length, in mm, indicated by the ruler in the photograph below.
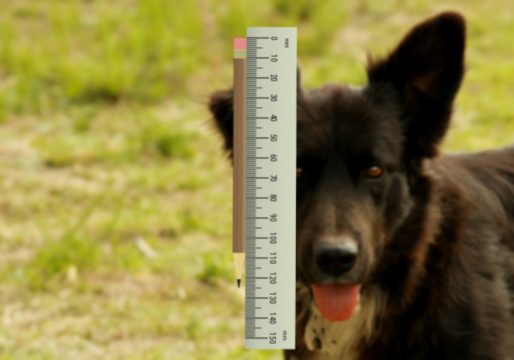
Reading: 125 mm
